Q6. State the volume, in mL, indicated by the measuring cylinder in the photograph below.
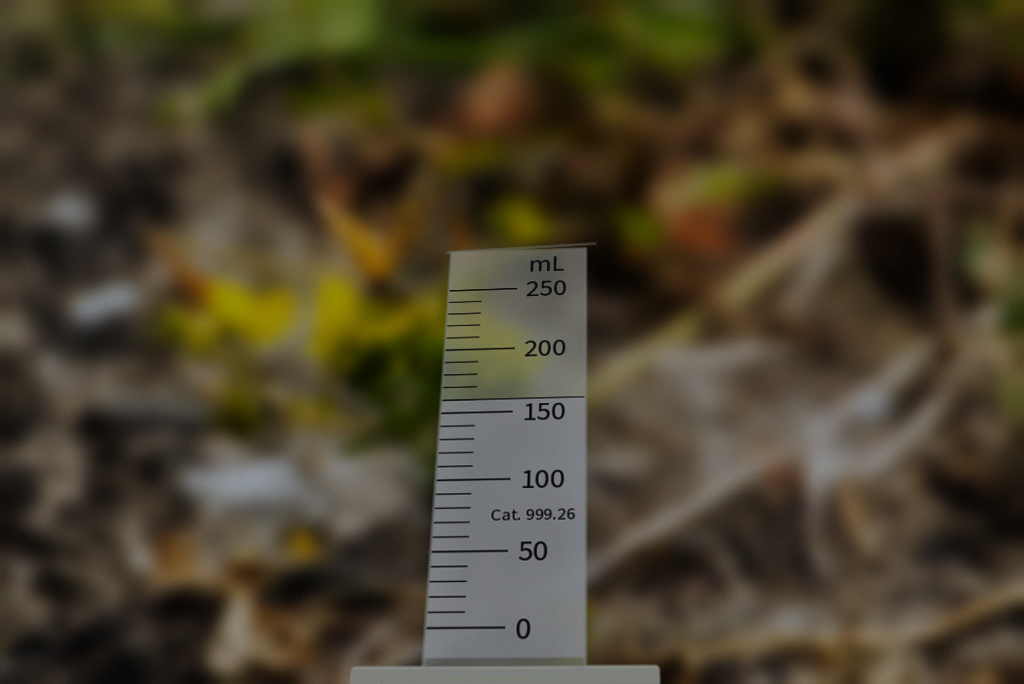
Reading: 160 mL
